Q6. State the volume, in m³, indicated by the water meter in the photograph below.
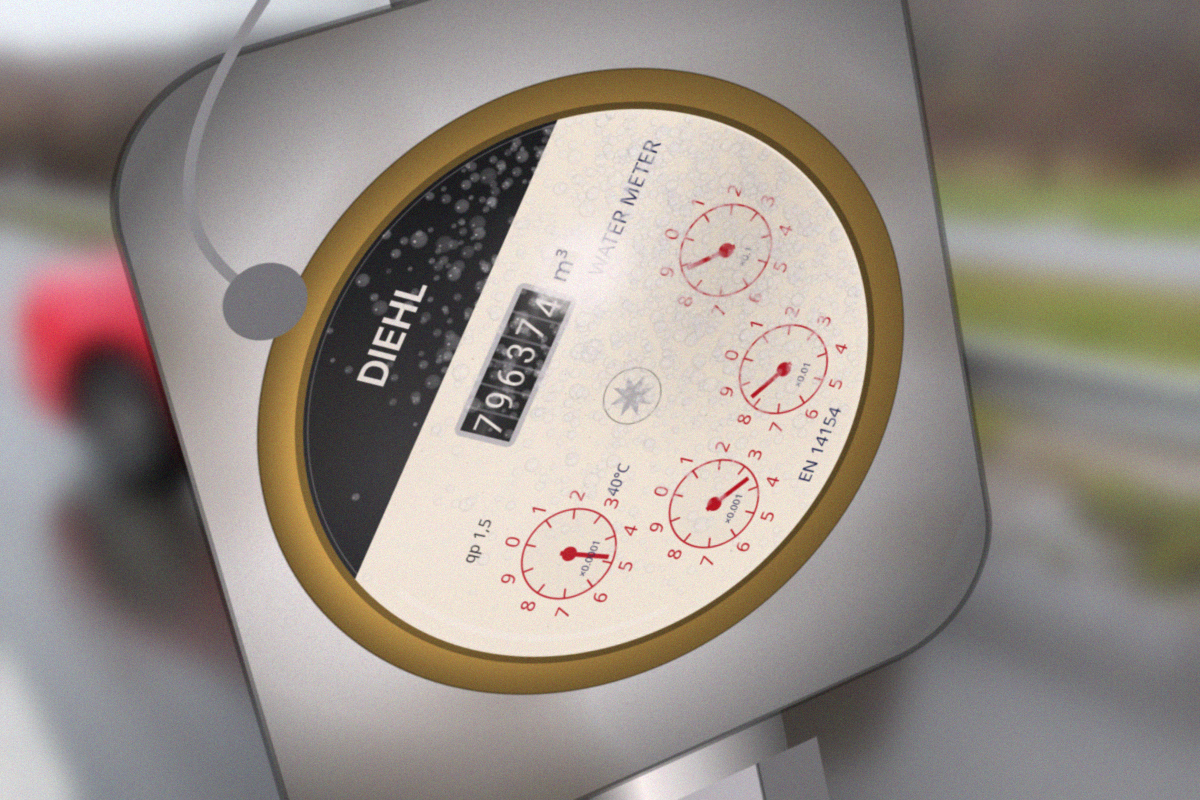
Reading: 796373.8834 m³
